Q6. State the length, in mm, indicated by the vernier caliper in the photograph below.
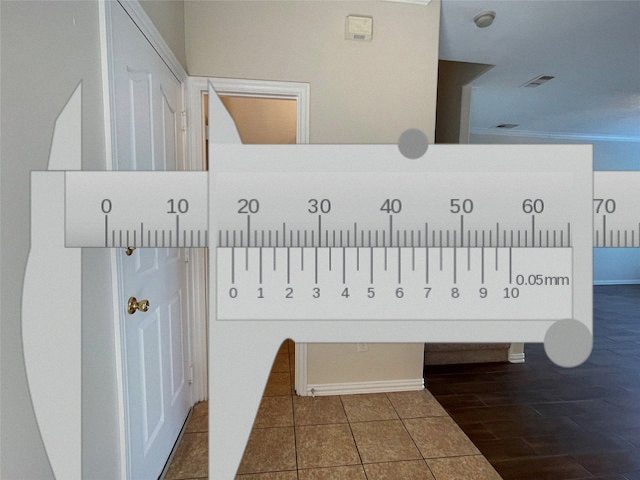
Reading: 17.8 mm
